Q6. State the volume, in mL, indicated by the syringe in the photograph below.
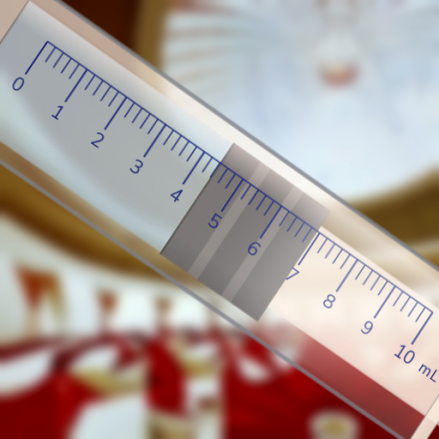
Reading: 4.4 mL
